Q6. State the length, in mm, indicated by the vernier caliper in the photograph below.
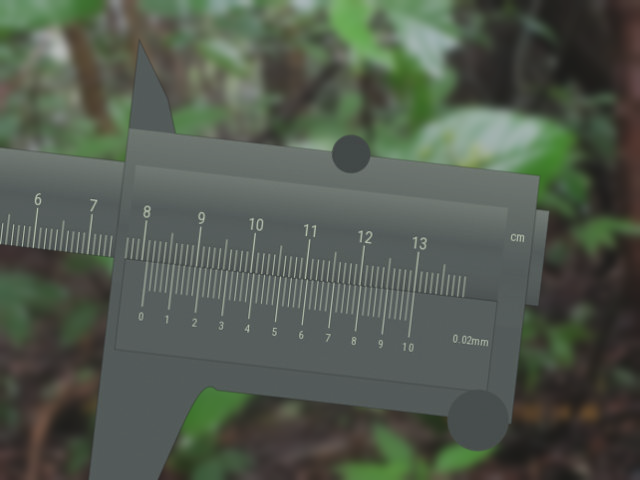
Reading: 81.0 mm
